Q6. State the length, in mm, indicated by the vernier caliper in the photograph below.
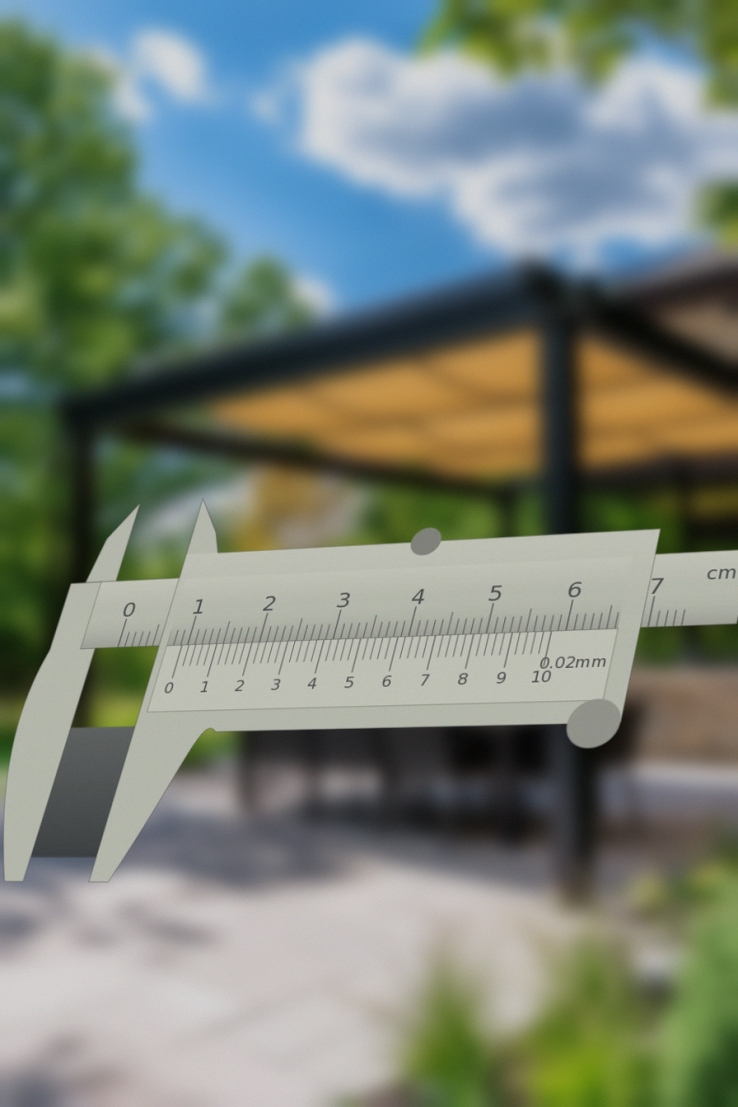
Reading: 9.2 mm
